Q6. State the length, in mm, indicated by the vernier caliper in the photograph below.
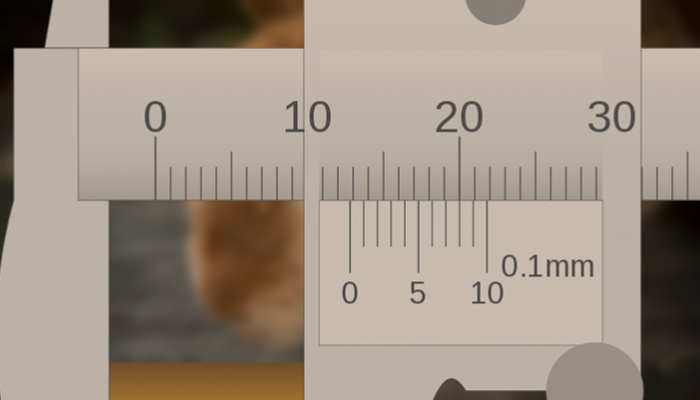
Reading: 12.8 mm
